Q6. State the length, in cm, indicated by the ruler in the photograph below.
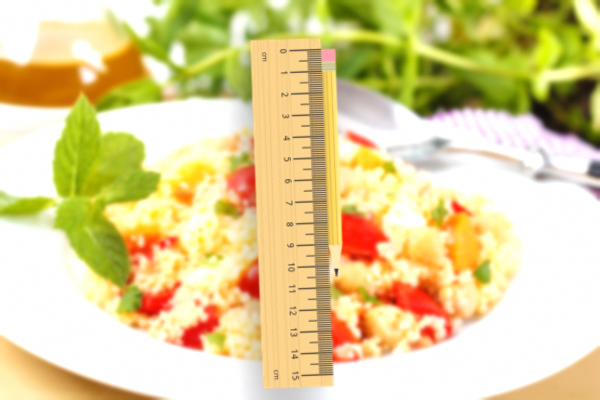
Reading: 10.5 cm
